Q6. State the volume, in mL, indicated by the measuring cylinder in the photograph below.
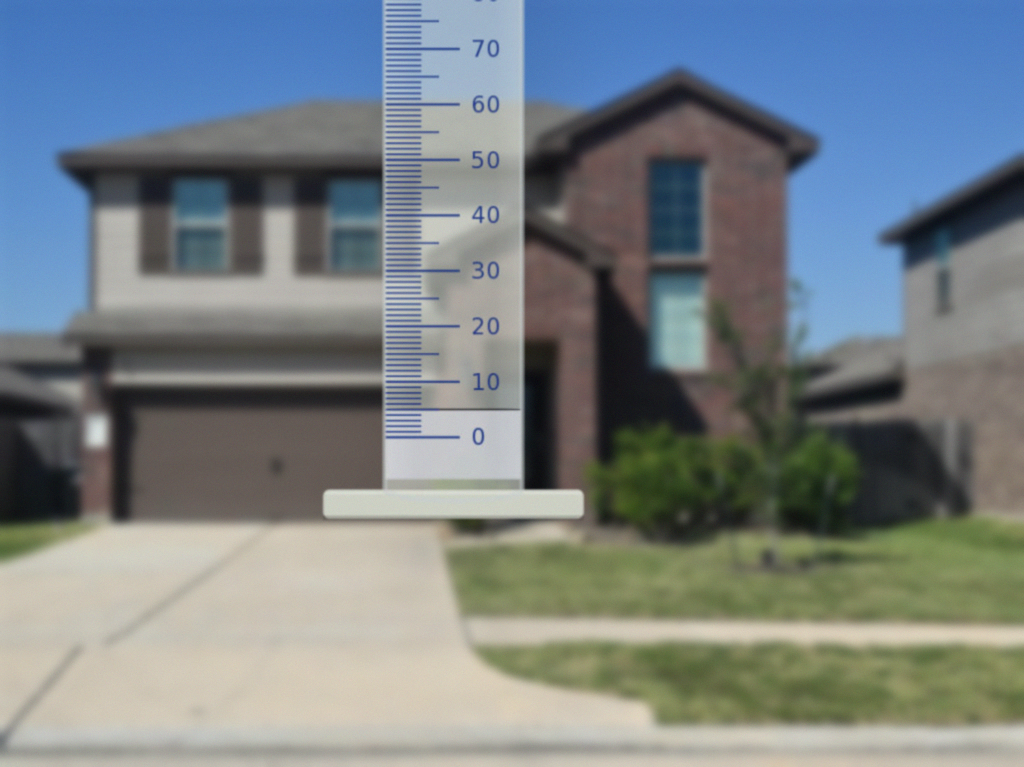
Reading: 5 mL
